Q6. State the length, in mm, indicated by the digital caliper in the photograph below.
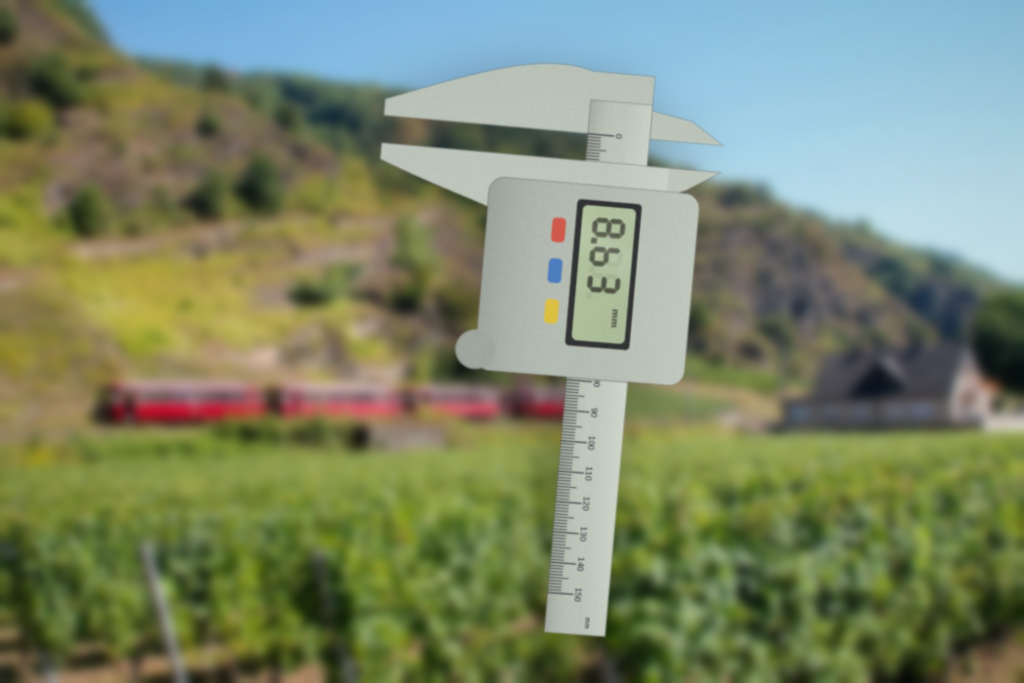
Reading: 8.63 mm
